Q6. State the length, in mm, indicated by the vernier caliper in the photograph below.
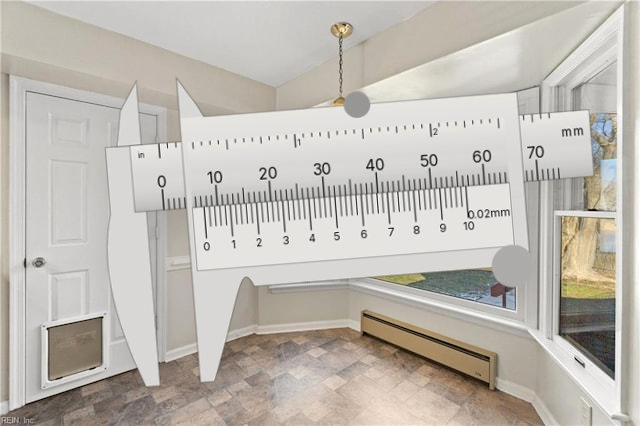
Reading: 7.5 mm
